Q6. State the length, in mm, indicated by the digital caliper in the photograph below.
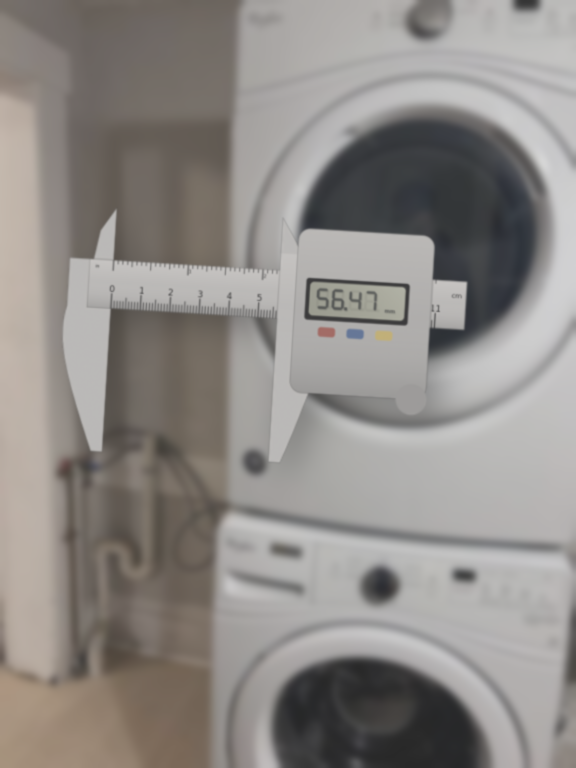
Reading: 56.47 mm
